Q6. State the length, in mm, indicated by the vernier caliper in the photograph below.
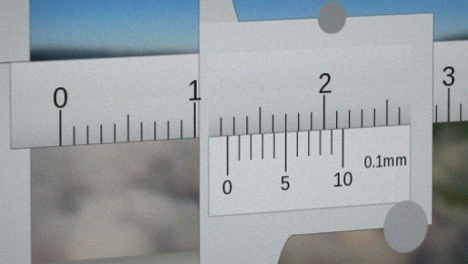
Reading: 12.5 mm
